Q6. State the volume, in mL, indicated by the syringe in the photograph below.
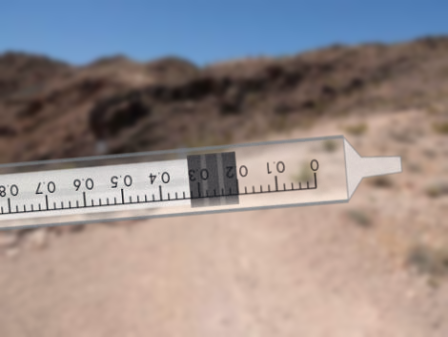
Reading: 0.2 mL
